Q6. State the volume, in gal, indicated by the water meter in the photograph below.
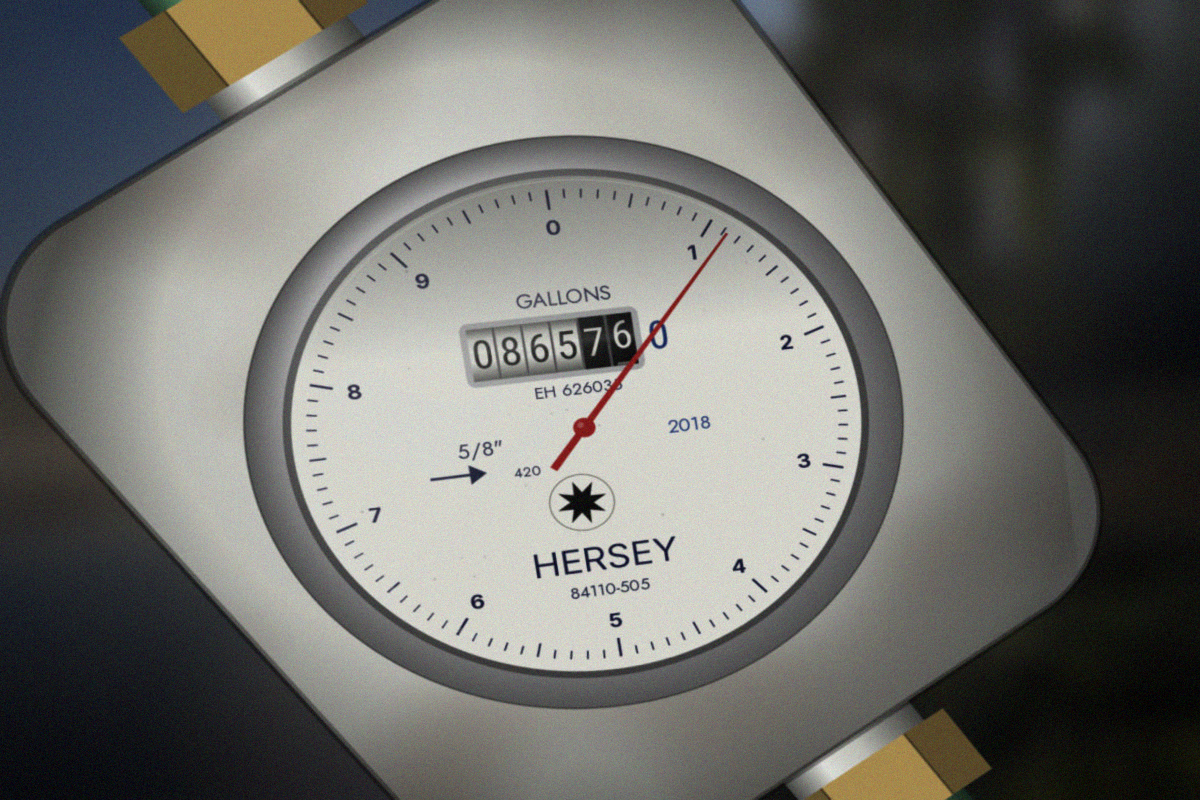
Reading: 865761.1 gal
